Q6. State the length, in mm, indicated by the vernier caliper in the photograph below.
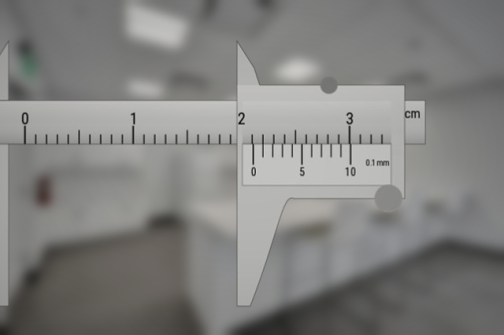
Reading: 21.1 mm
